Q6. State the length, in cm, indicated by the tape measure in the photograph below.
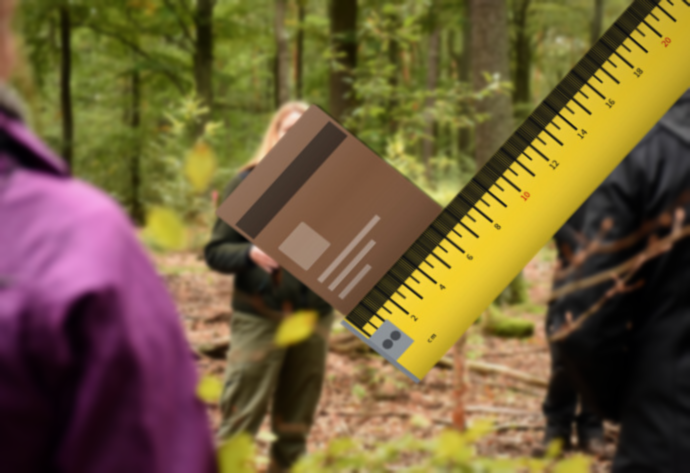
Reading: 7 cm
